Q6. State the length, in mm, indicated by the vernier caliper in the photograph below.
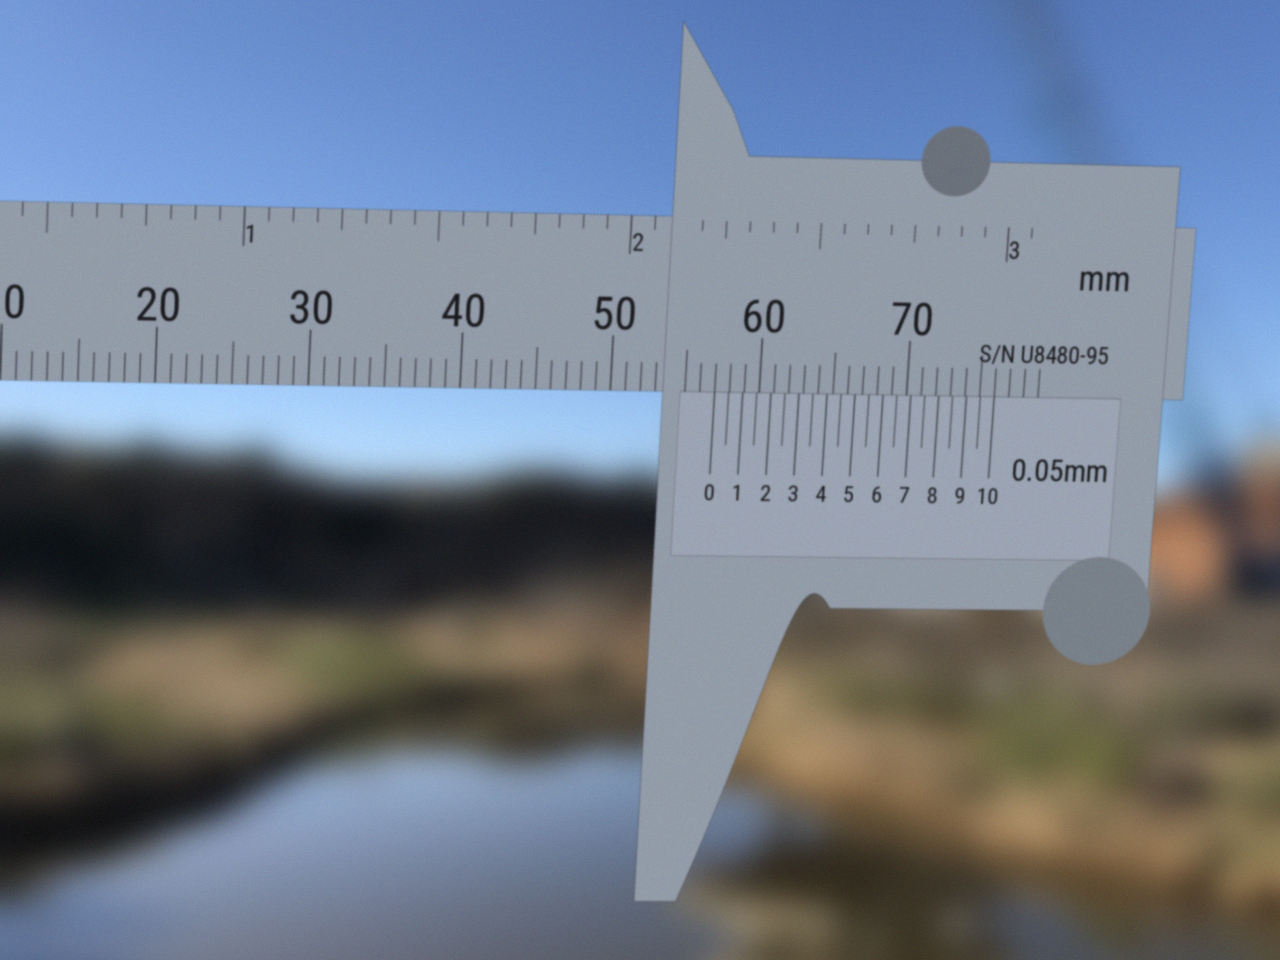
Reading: 57.0 mm
